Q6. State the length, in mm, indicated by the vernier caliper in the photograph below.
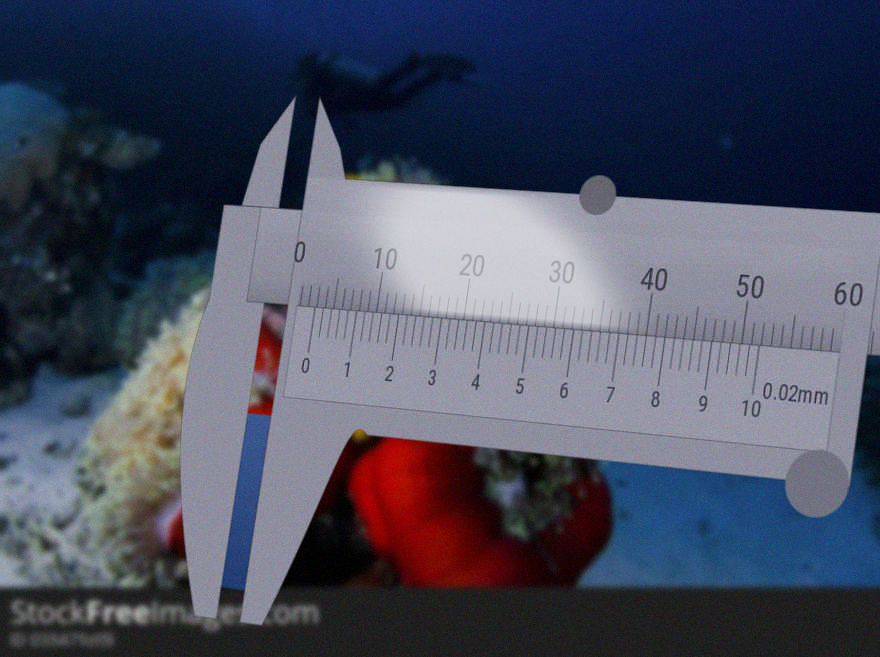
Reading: 2.8 mm
